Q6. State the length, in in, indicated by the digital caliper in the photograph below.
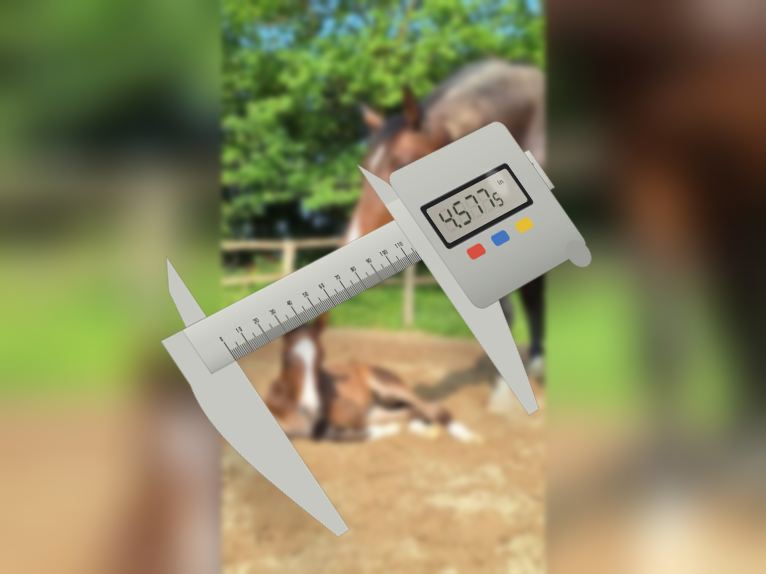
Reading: 4.5775 in
